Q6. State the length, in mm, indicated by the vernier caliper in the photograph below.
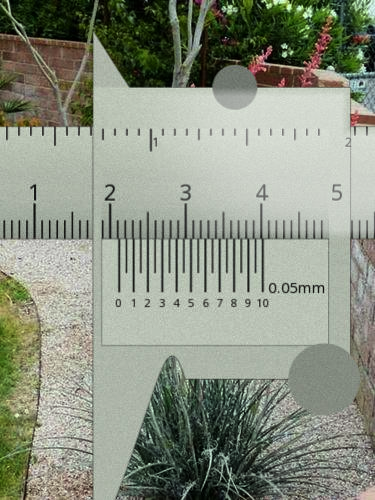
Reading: 21.2 mm
